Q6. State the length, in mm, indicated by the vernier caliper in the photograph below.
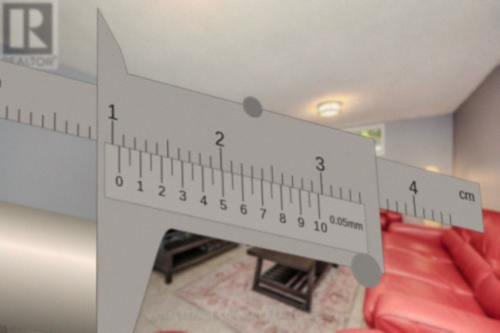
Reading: 10.6 mm
